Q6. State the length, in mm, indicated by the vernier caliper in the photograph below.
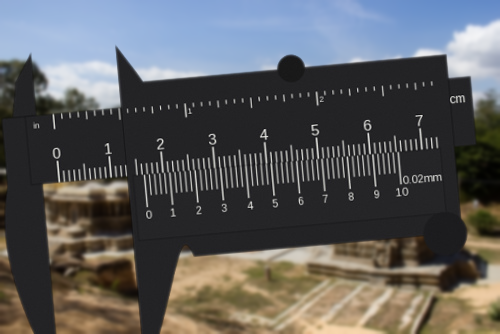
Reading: 16.4 mm
